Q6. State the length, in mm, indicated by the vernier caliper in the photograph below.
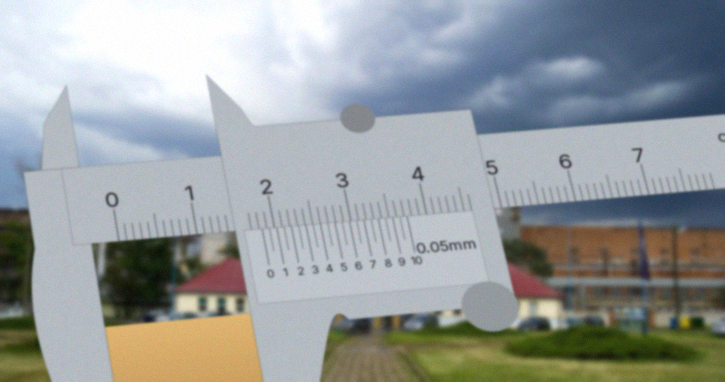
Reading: 18.4 mm
